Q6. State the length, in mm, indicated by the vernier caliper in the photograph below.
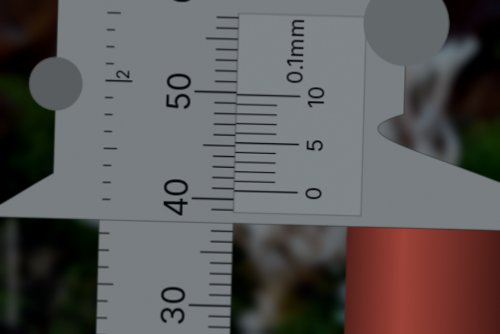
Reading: 40.8 mm
